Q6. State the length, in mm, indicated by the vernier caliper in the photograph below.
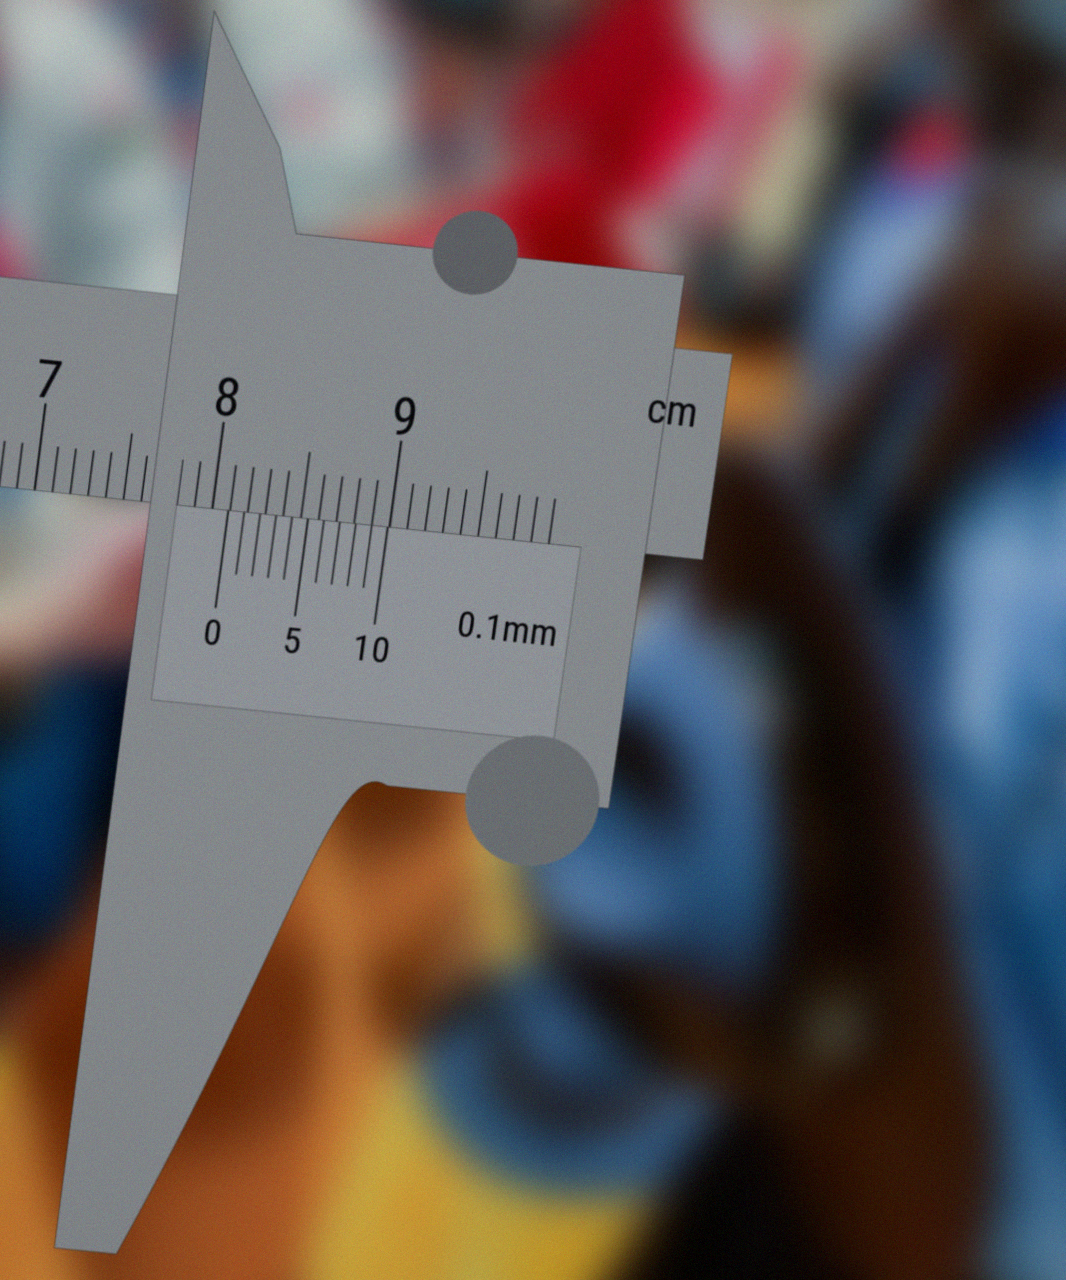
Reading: 80.9 mm
